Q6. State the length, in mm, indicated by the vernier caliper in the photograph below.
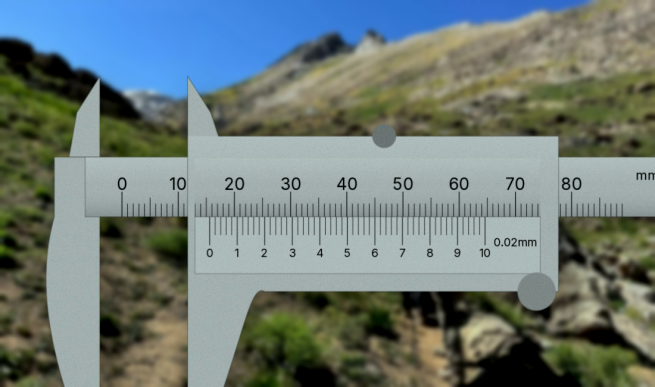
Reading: 15.6 mm
